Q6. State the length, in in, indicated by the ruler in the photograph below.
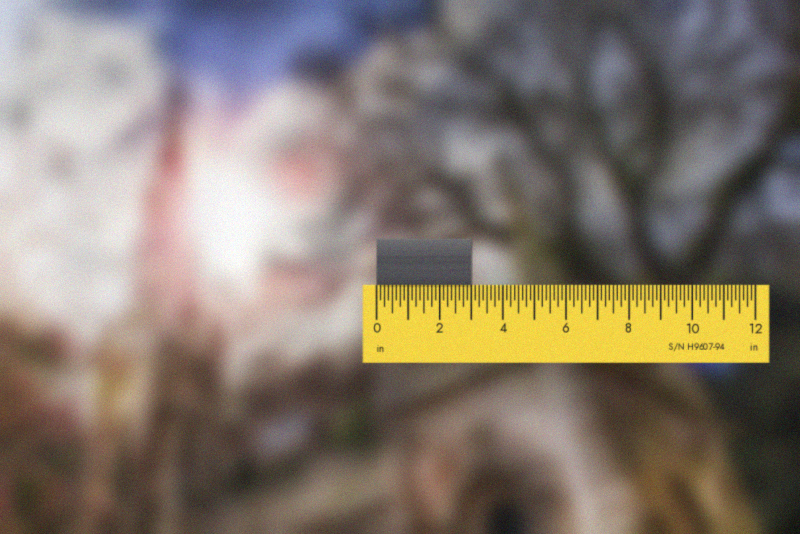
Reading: 3 in
